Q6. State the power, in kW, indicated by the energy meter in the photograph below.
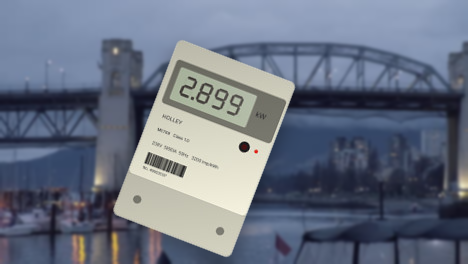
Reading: 2.899 kW
